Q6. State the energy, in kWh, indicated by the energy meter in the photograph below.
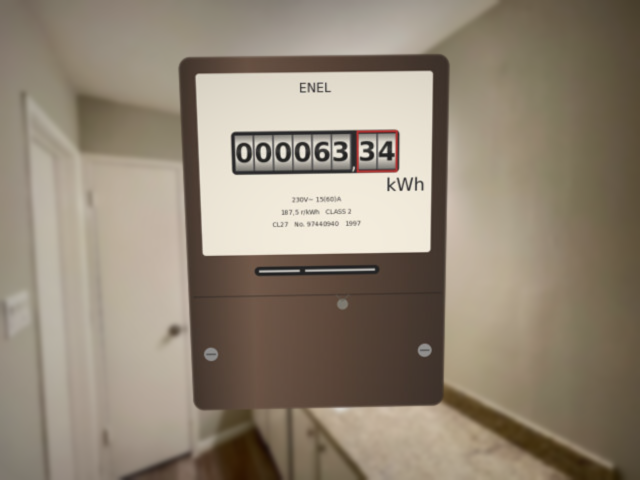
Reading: 63.34 kWh
